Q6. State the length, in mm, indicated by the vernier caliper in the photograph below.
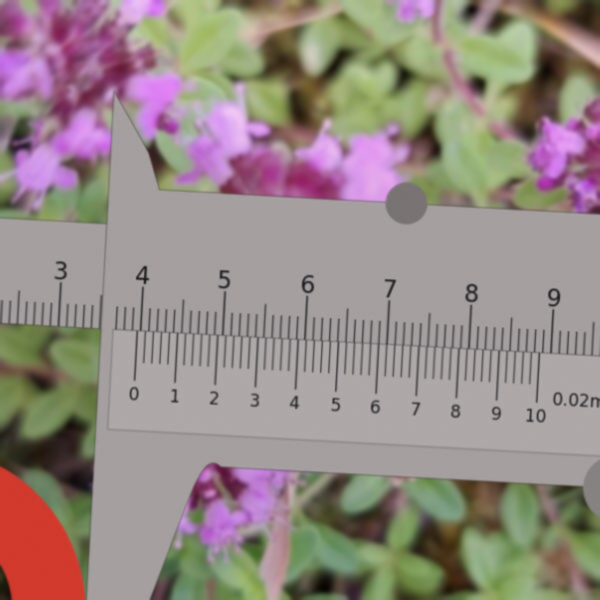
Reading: 39.6 mm
